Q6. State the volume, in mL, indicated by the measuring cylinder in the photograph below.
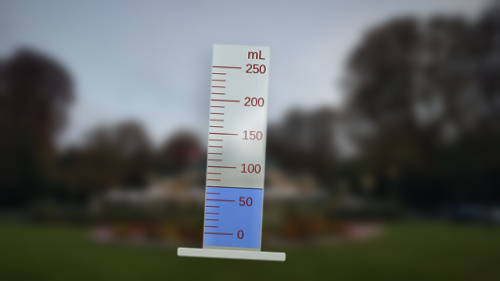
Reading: 70 mL
